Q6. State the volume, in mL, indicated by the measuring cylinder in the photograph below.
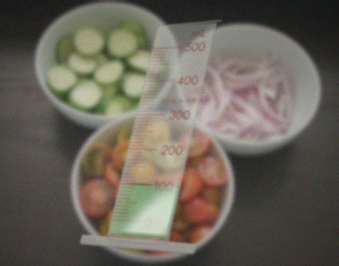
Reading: 100 mL
